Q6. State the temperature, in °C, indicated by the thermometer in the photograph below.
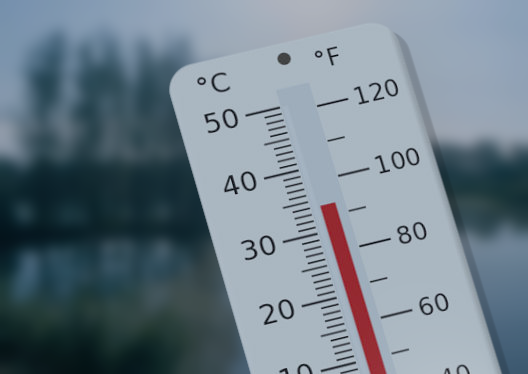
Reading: 34 °C
